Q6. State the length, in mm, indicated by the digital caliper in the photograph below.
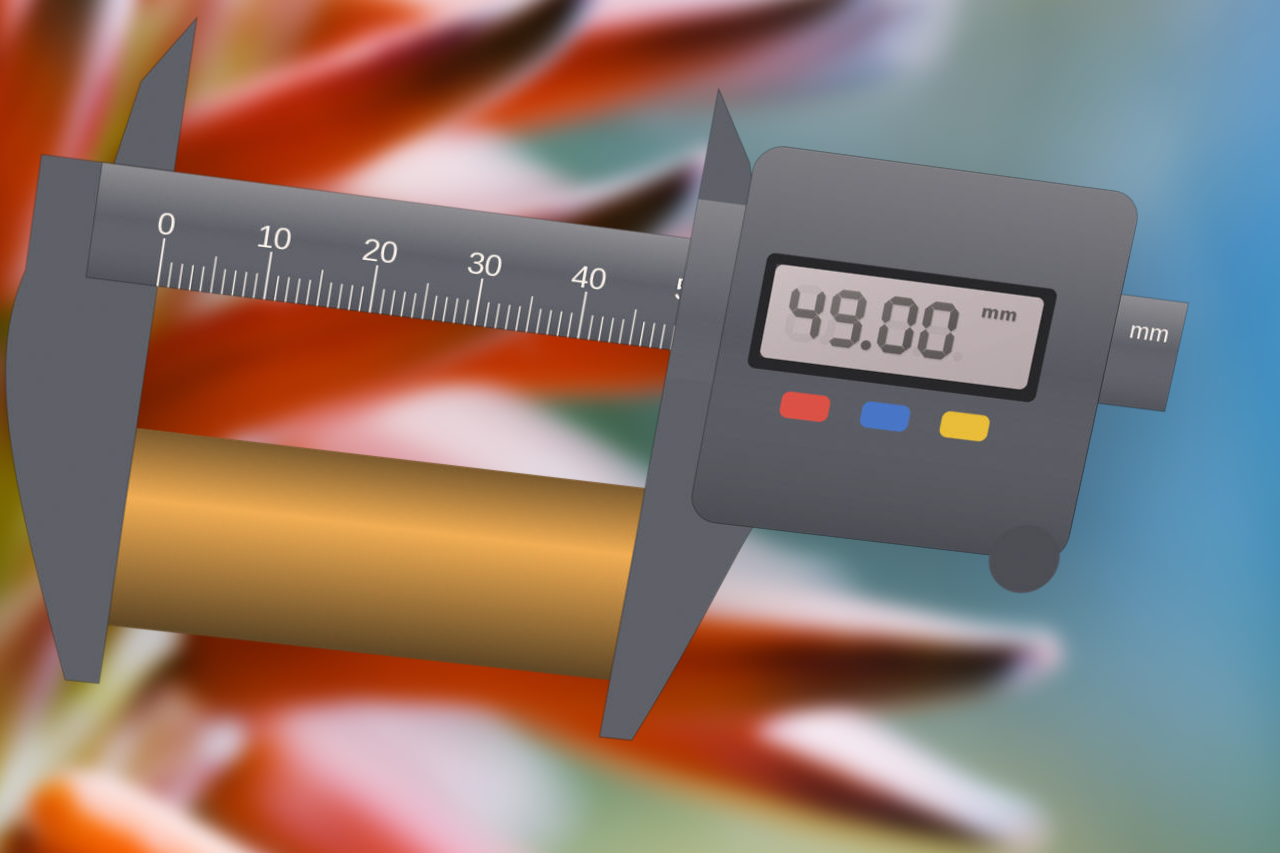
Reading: 49.00 mm
